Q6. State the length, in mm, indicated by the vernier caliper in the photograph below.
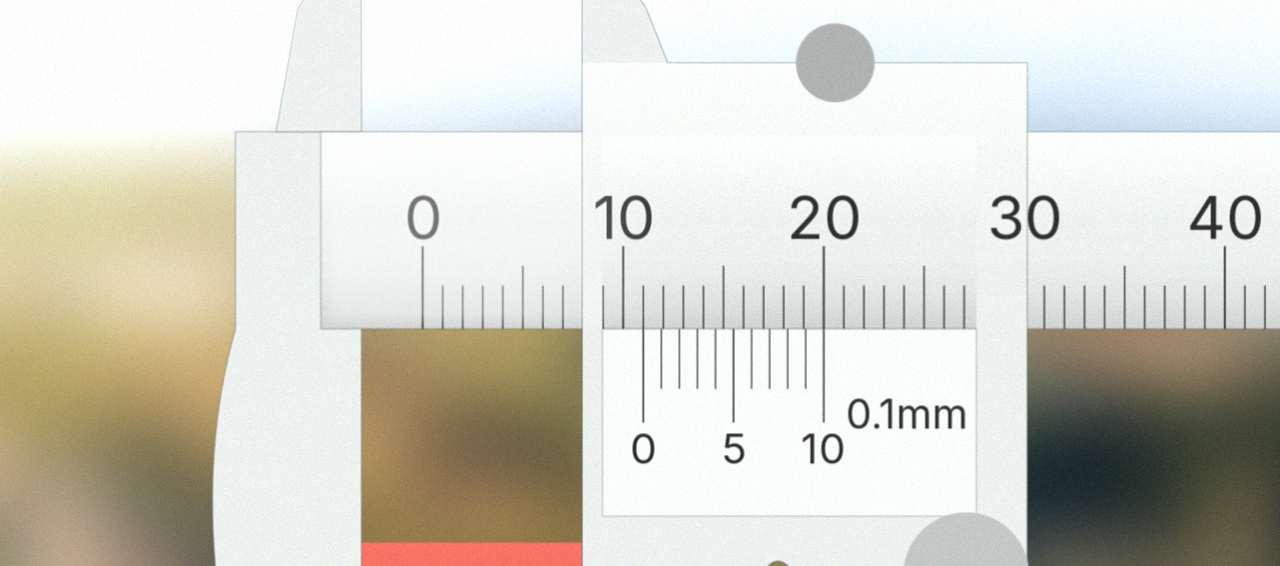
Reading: 11.0 mm
